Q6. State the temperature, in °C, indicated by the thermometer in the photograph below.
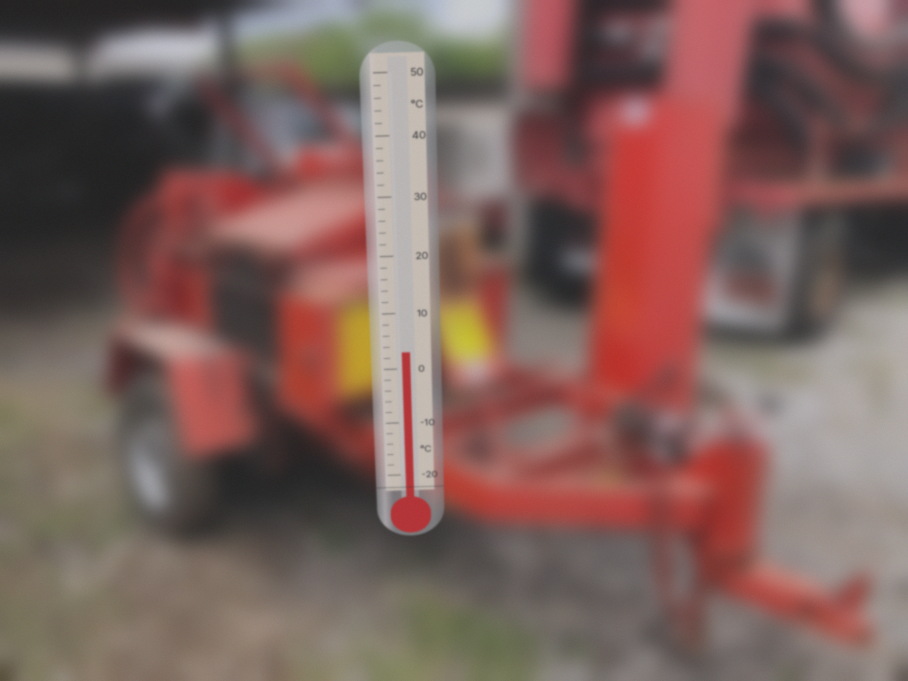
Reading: 3 °C
